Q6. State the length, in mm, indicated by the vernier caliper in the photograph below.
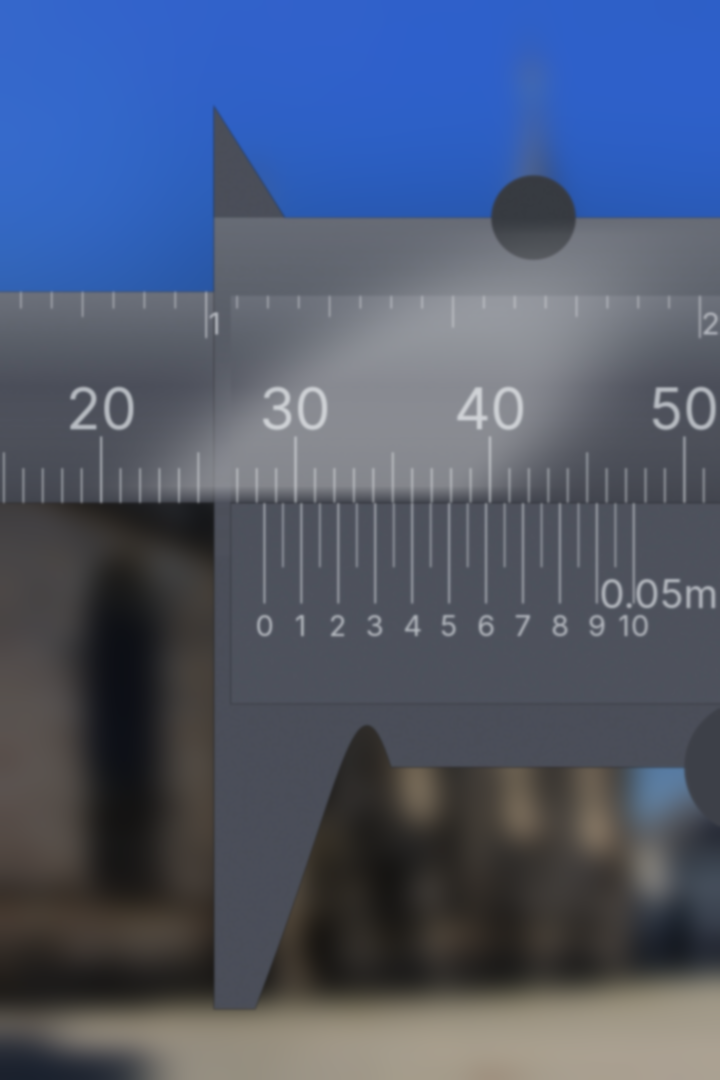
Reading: 28.4 mm
